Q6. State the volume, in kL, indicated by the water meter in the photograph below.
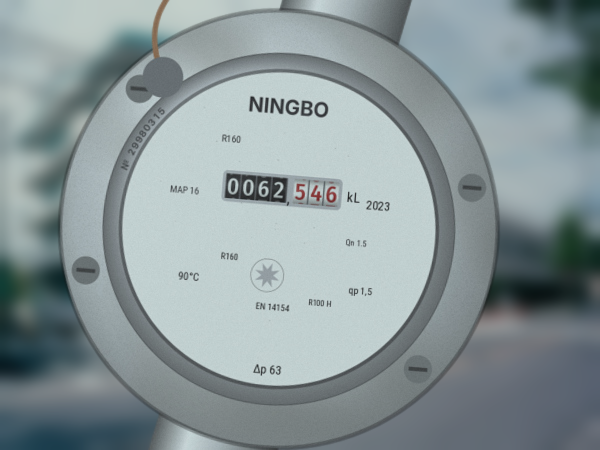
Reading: 62.546 kL
